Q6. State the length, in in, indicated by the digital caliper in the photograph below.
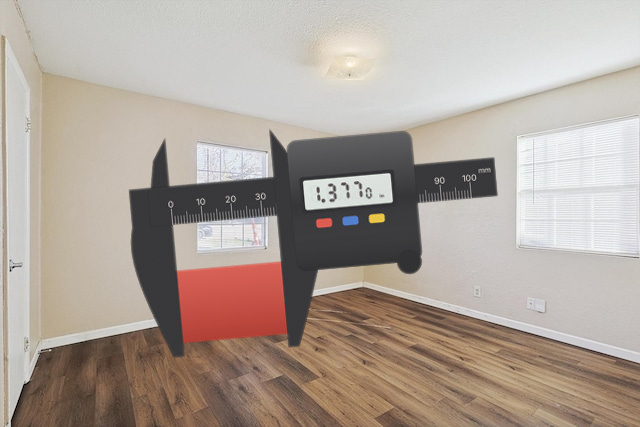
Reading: 1.3770 in
